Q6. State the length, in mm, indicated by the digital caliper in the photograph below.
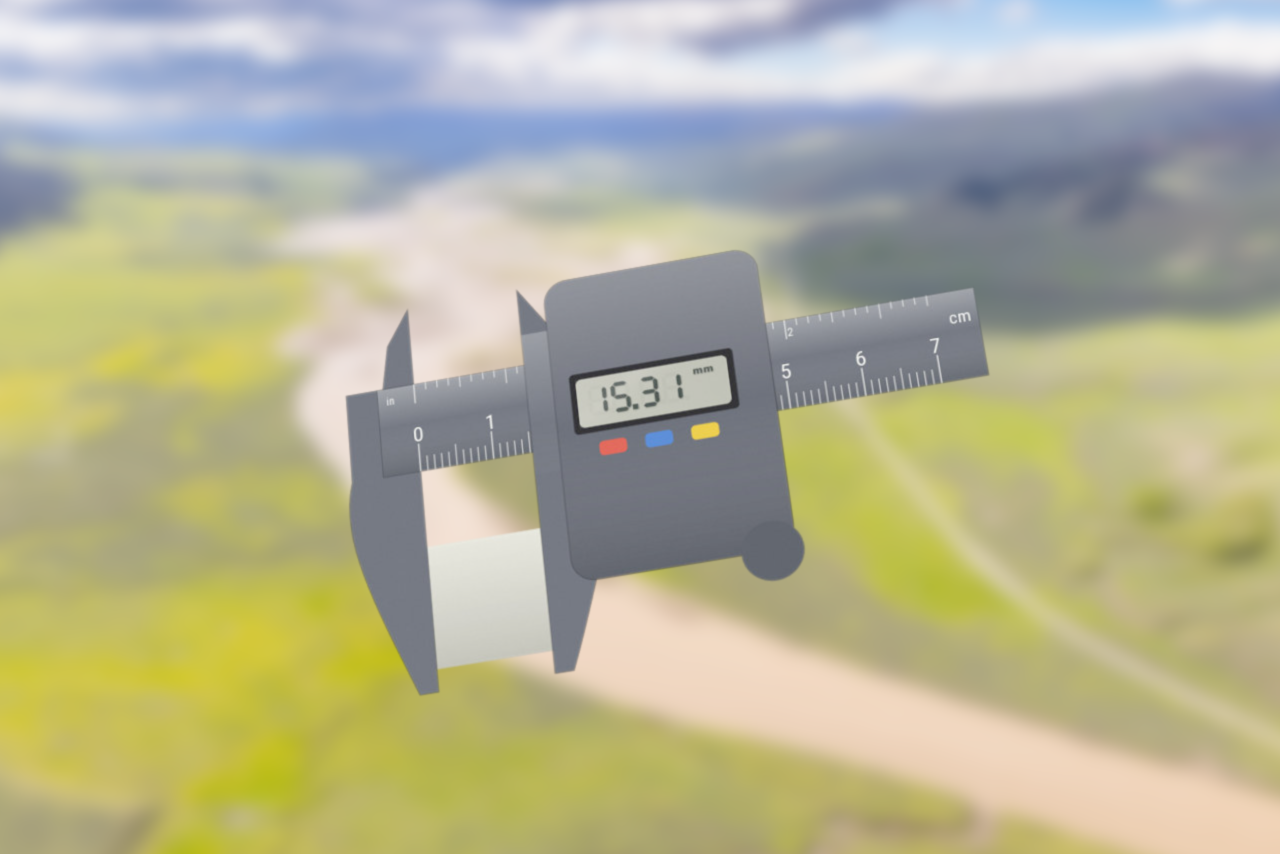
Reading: 15.31 mm
